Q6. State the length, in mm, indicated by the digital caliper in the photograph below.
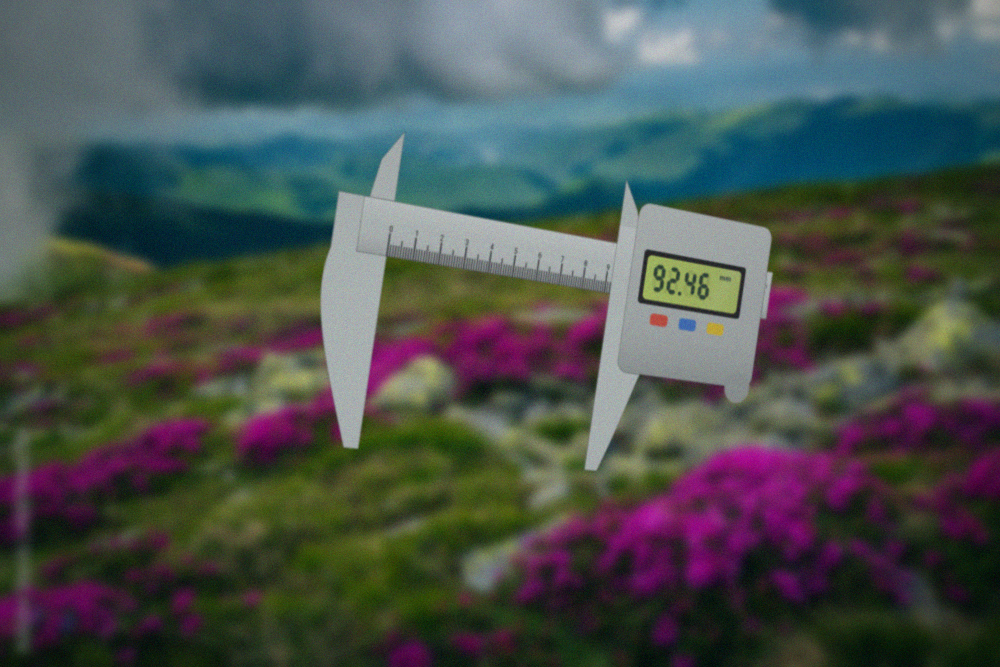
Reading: 92.46 mm
